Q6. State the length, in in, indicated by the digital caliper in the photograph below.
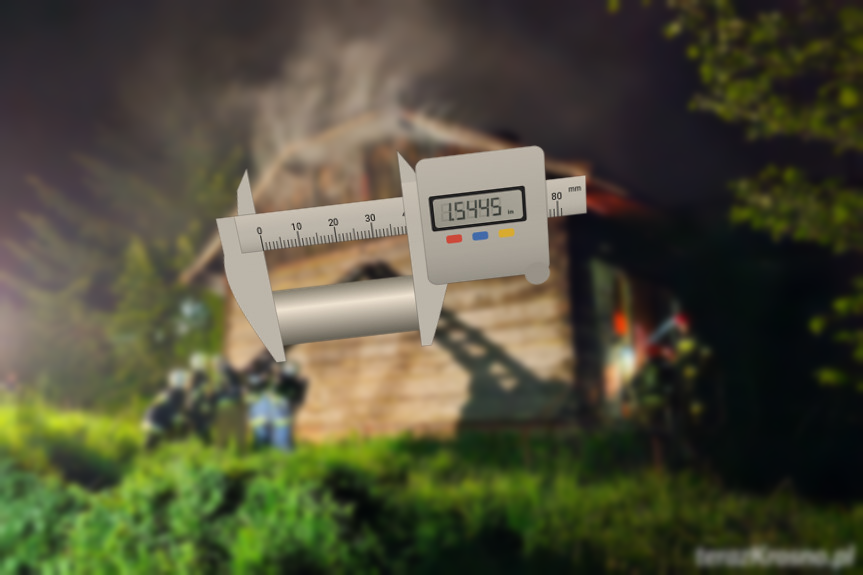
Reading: 1.5445 in
